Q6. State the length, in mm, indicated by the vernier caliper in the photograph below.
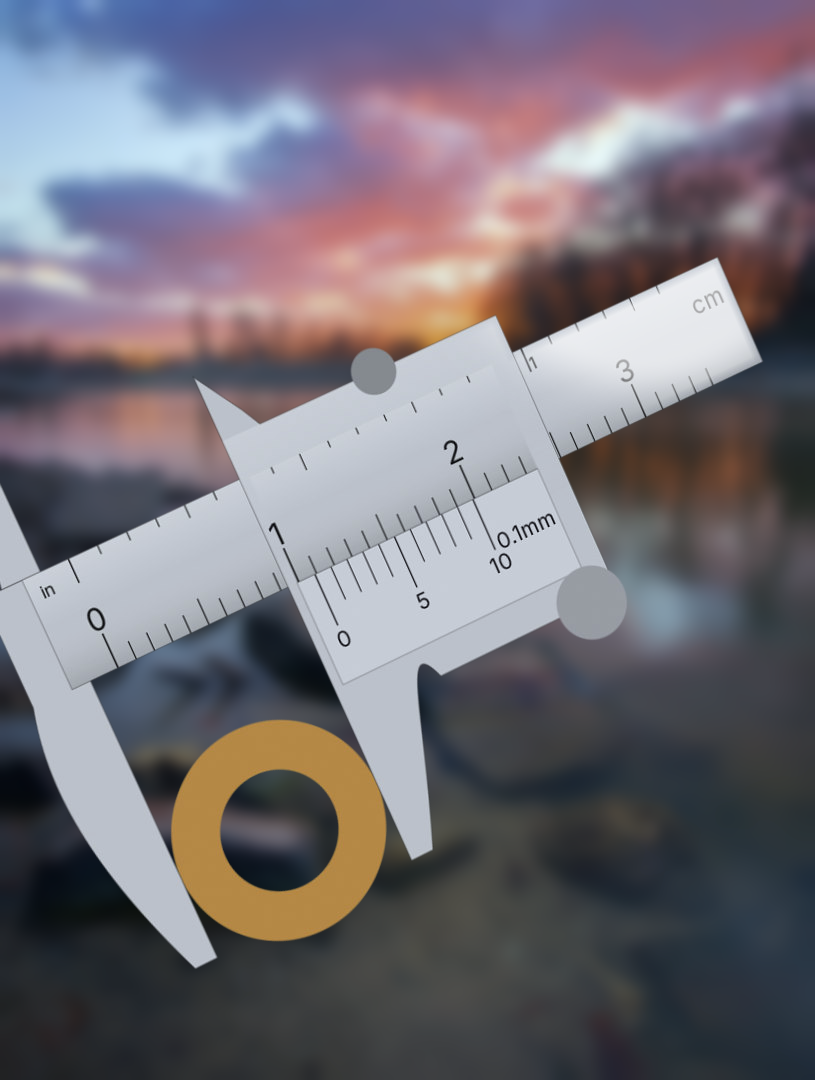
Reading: 10.9 mm
